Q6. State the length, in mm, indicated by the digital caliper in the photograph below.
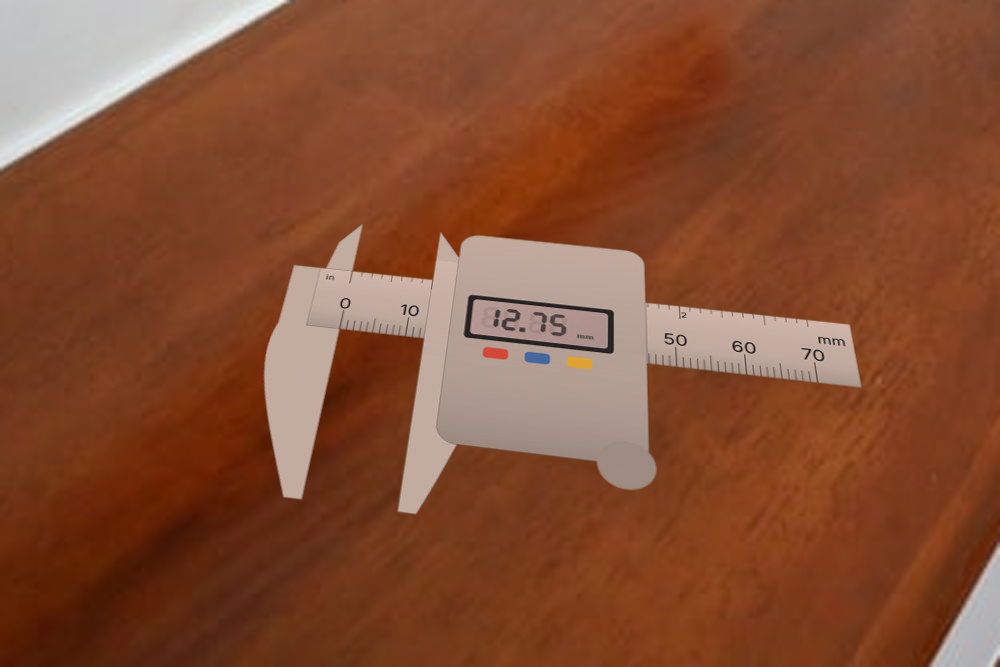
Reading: 12.75 mm
